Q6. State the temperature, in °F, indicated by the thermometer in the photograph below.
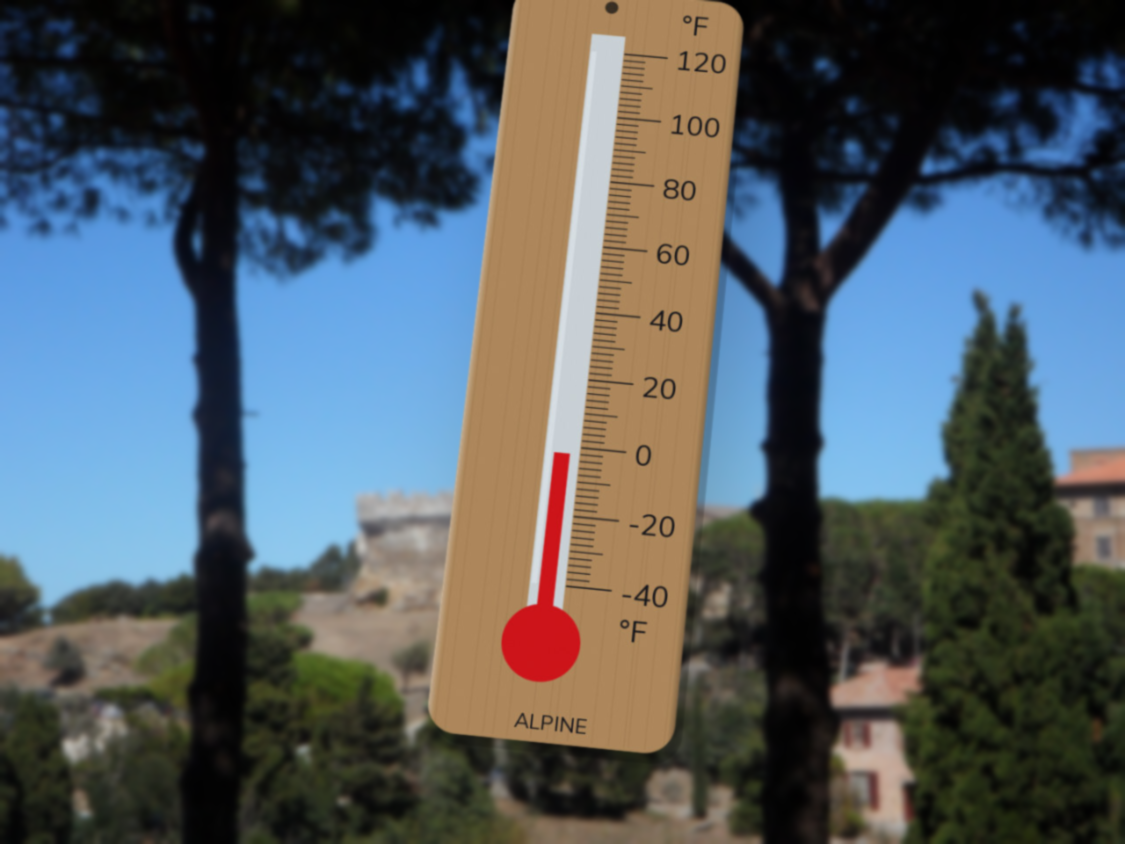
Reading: -2 °F
